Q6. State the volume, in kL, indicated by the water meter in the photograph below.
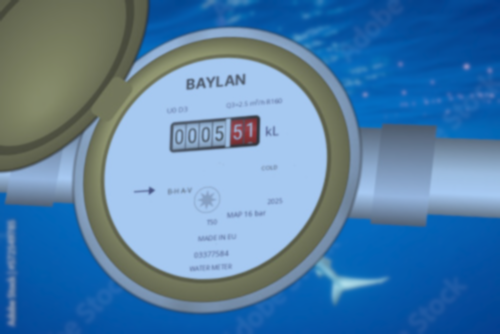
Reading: 5.51 kL
